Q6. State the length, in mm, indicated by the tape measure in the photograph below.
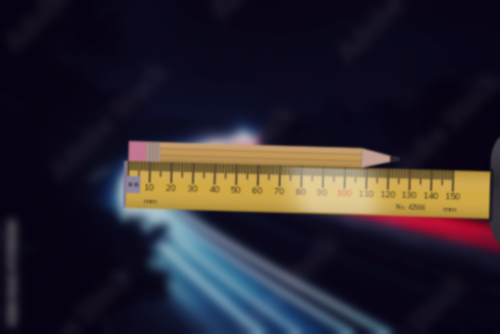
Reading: 125 mm
